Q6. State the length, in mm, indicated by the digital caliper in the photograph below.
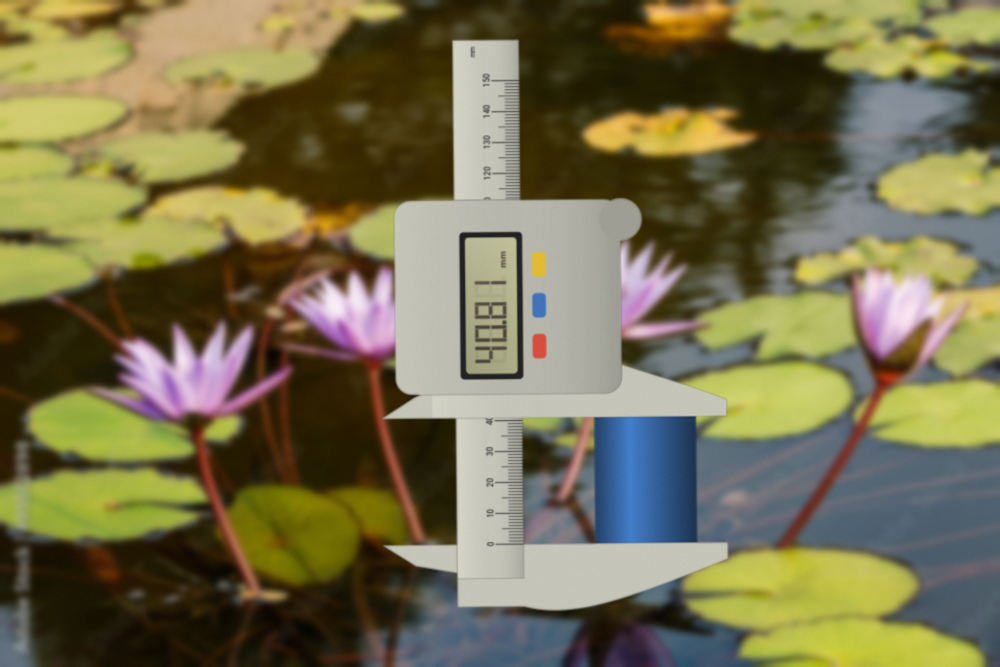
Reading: 40.81 mm
